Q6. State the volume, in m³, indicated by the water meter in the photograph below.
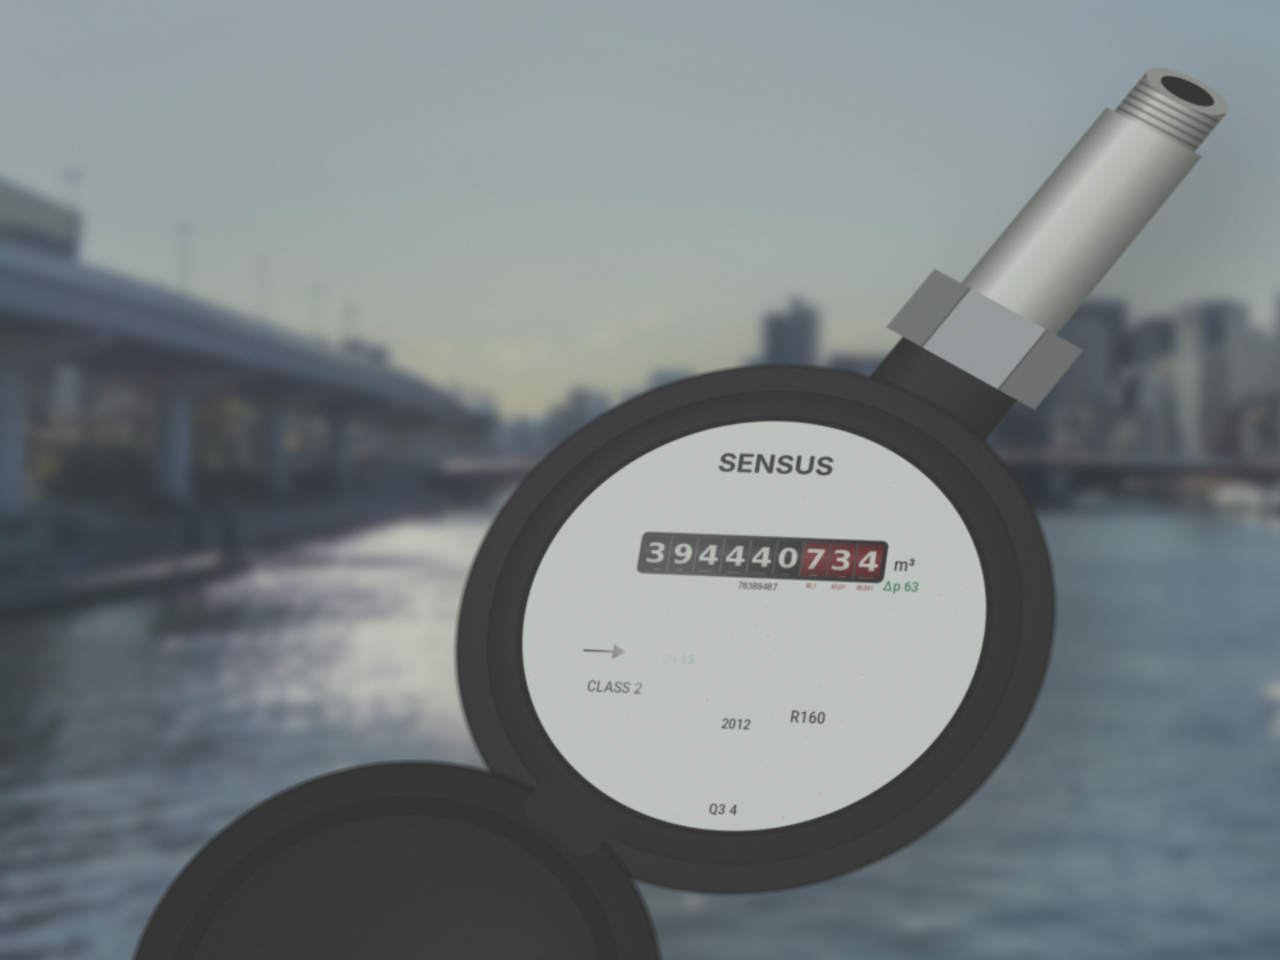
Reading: 394440.734 m³
